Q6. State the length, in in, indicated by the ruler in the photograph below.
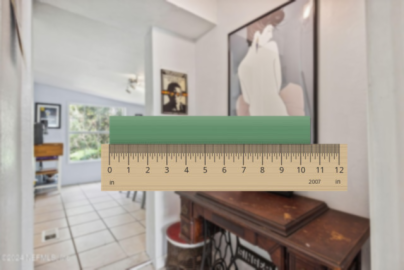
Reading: 10.5 in
